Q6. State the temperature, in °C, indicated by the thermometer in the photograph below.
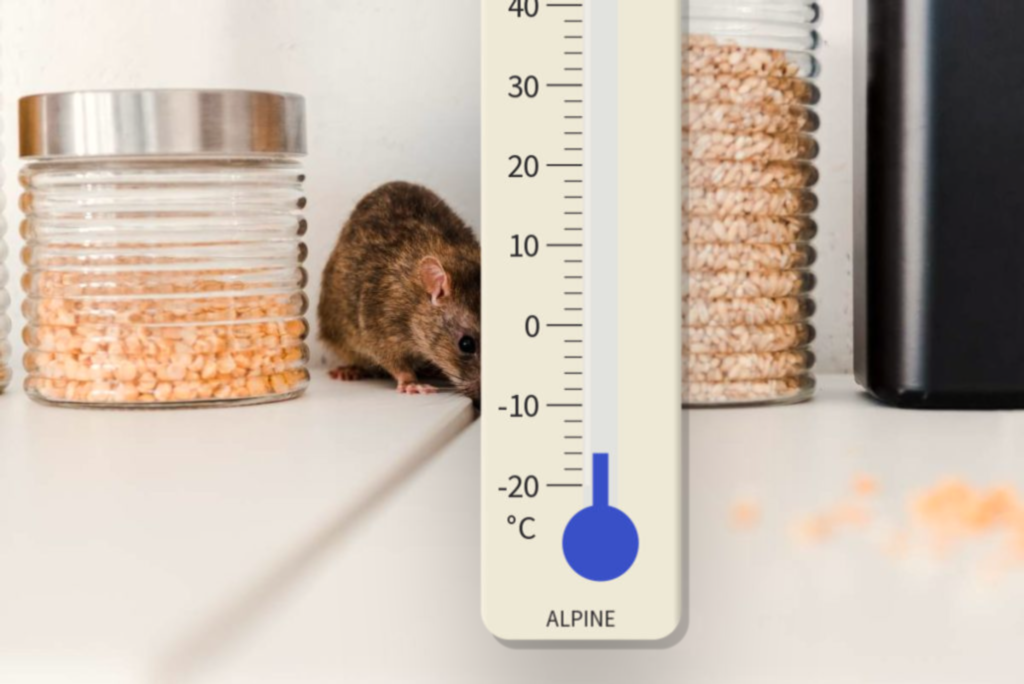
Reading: -16 °C
